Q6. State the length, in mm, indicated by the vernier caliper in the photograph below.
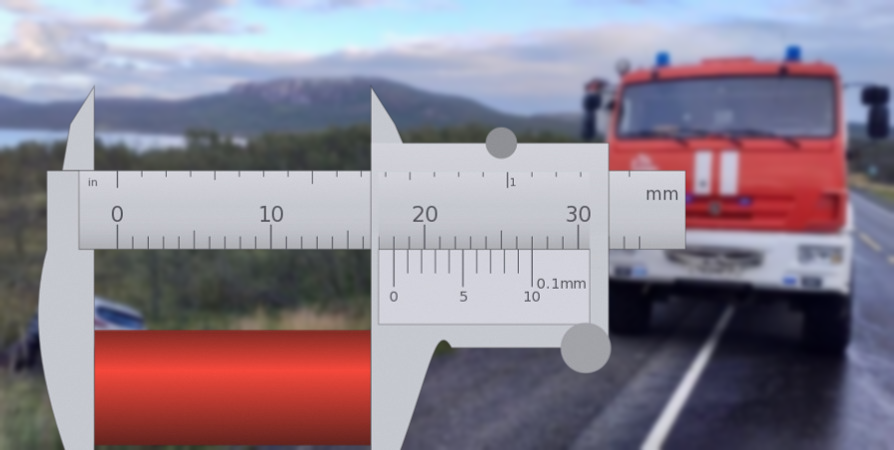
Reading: 18.0 mm
